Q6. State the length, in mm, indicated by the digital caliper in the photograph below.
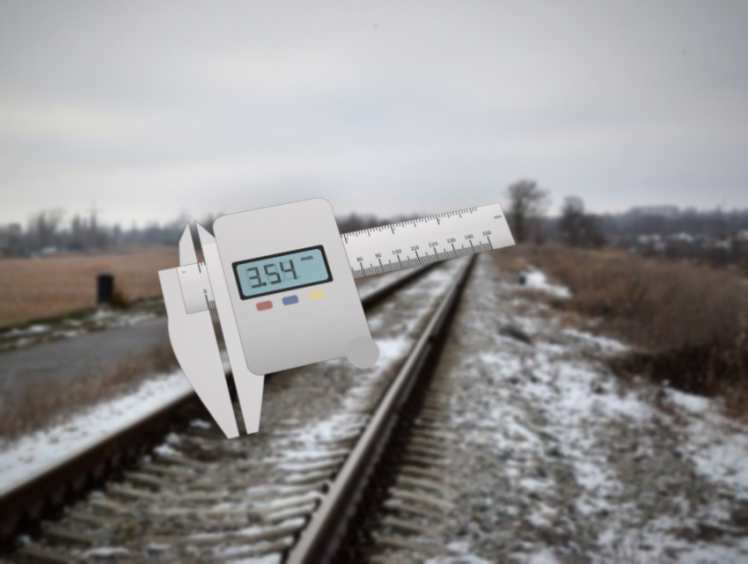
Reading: 3.54 mm
